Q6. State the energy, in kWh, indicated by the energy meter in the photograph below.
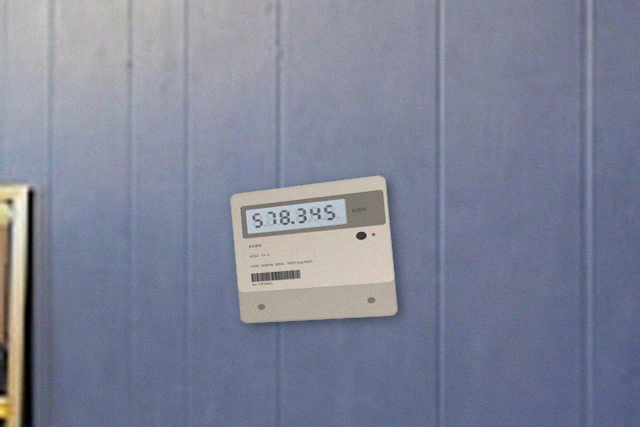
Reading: 578.345 kWh
